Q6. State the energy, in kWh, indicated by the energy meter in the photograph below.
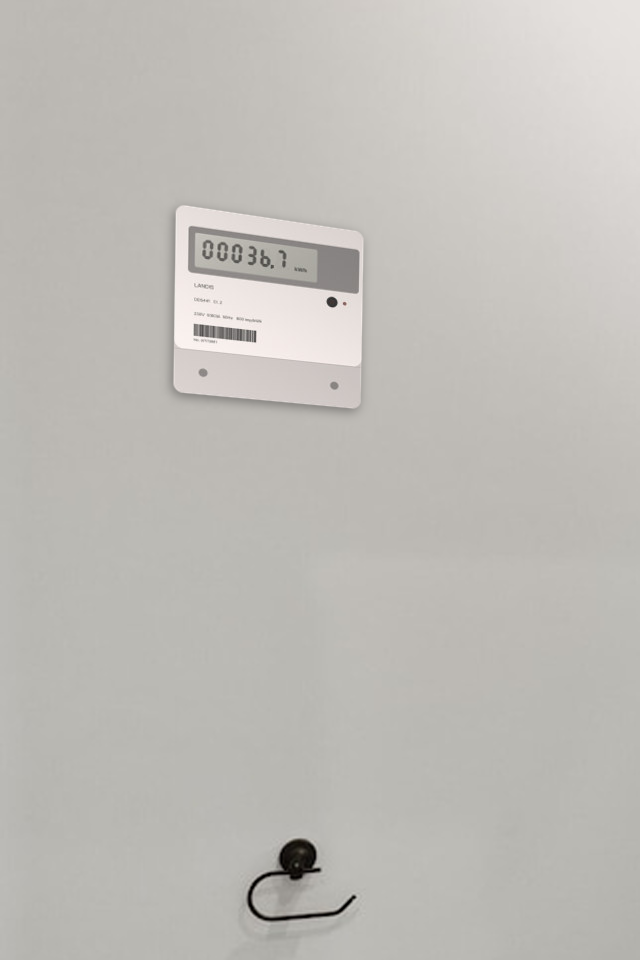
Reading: 36.7 kWh
